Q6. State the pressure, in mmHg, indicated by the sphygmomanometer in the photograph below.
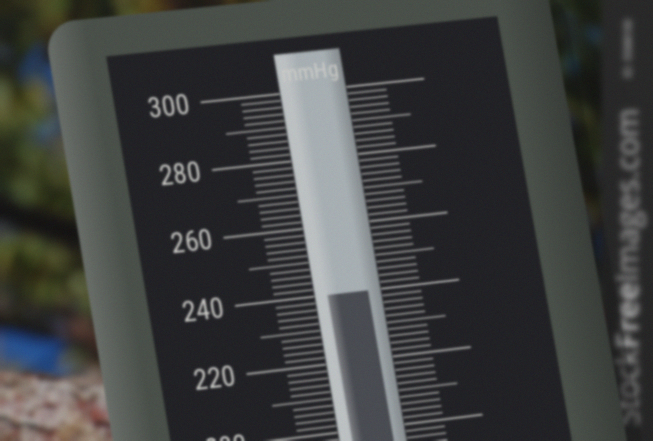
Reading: 240 mmHg
